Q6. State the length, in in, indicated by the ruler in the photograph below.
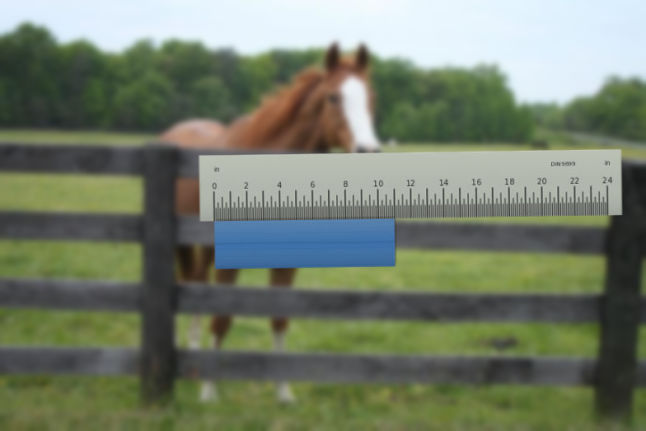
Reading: 11 in
